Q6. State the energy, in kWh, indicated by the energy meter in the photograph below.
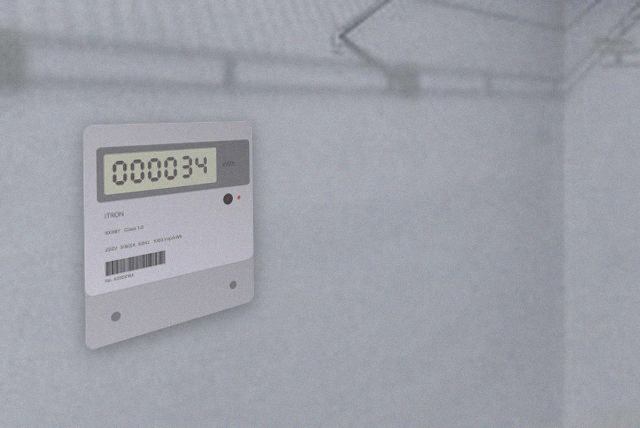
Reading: 34 kWh
